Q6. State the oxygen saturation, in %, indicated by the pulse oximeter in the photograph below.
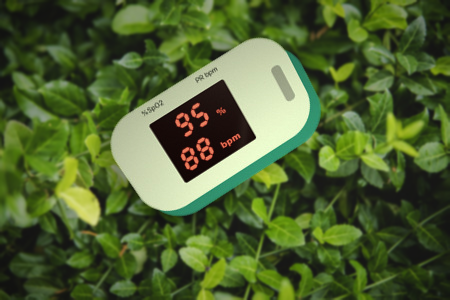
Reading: 95 %
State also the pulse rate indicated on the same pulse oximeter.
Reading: 88 bpm
